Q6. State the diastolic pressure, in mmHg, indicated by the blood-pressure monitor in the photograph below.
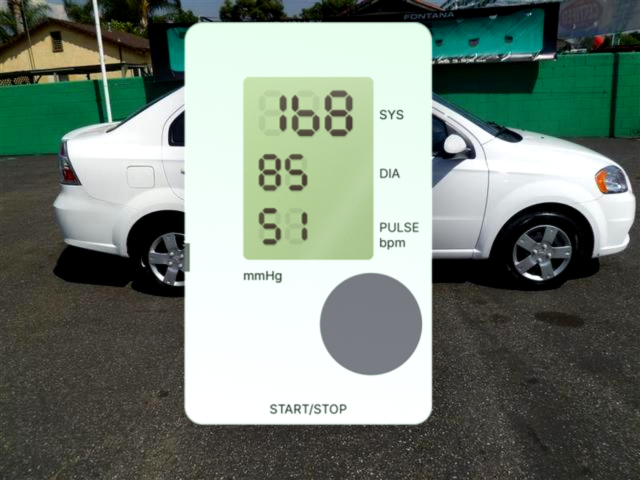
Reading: 85 mmHg
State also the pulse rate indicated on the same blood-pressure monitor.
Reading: 51 bpm
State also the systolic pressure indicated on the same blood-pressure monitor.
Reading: 168 mmHg
